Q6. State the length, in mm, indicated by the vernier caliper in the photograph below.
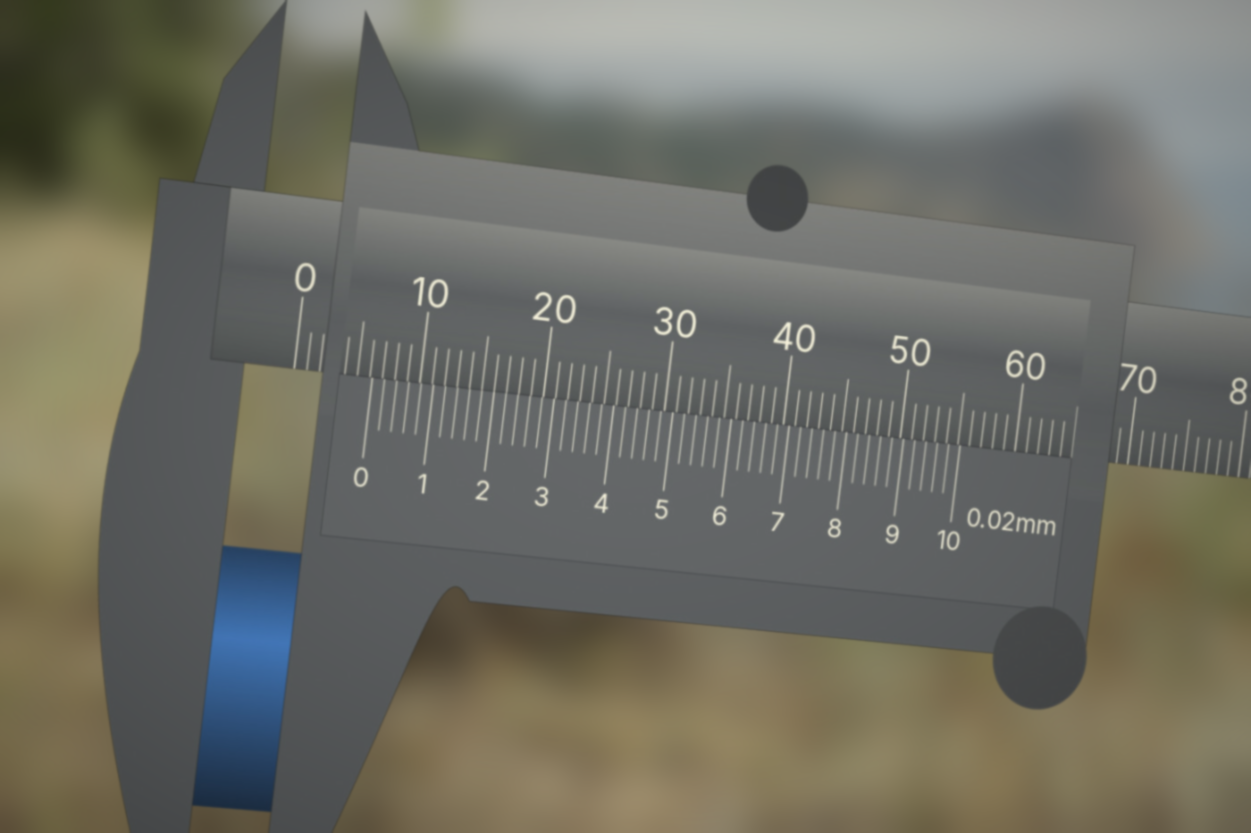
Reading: 6.2 mm
